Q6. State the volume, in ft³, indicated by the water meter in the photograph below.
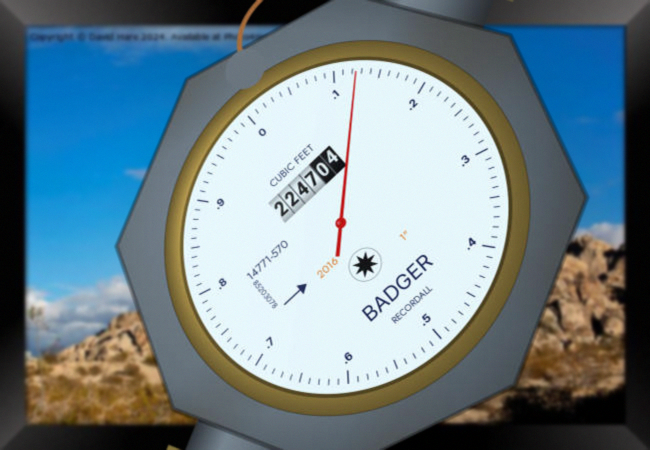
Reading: 224704.12 ft³
